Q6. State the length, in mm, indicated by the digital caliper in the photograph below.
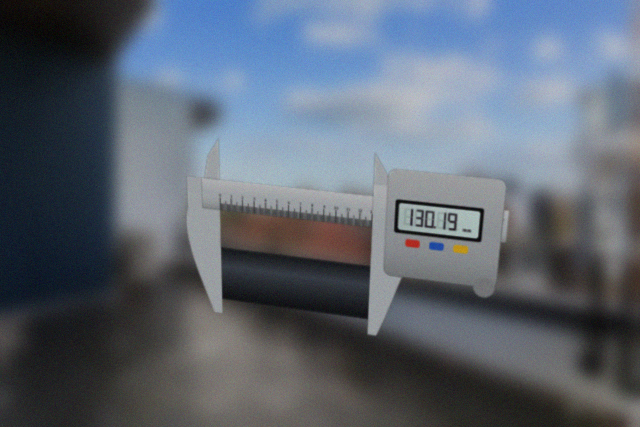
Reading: 130.19 mm
